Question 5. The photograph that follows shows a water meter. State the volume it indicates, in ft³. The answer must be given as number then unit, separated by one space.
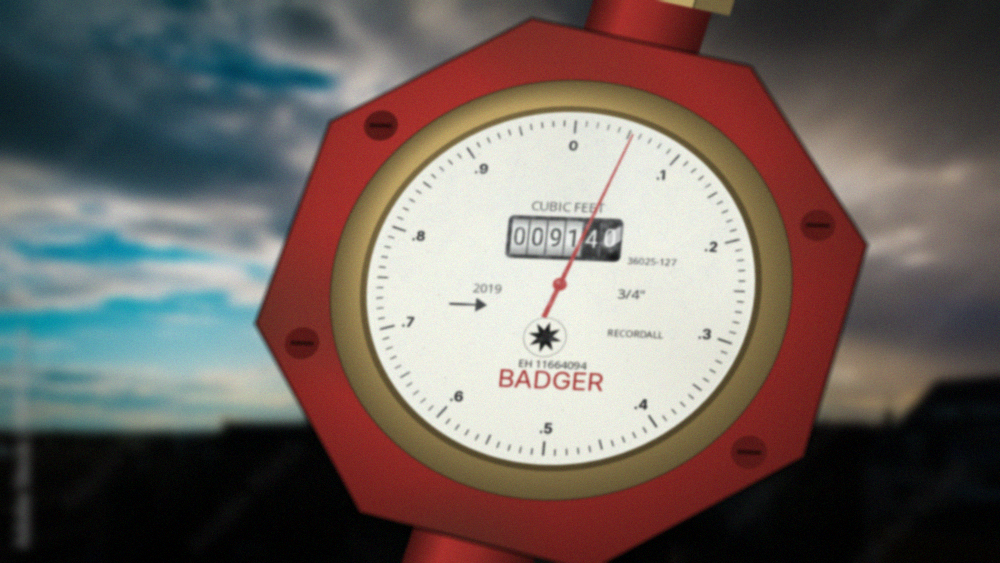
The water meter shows 9140.05 ft³
